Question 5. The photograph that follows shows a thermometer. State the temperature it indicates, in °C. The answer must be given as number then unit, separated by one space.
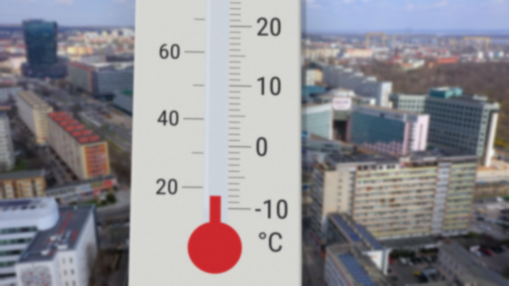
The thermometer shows -8 °C
